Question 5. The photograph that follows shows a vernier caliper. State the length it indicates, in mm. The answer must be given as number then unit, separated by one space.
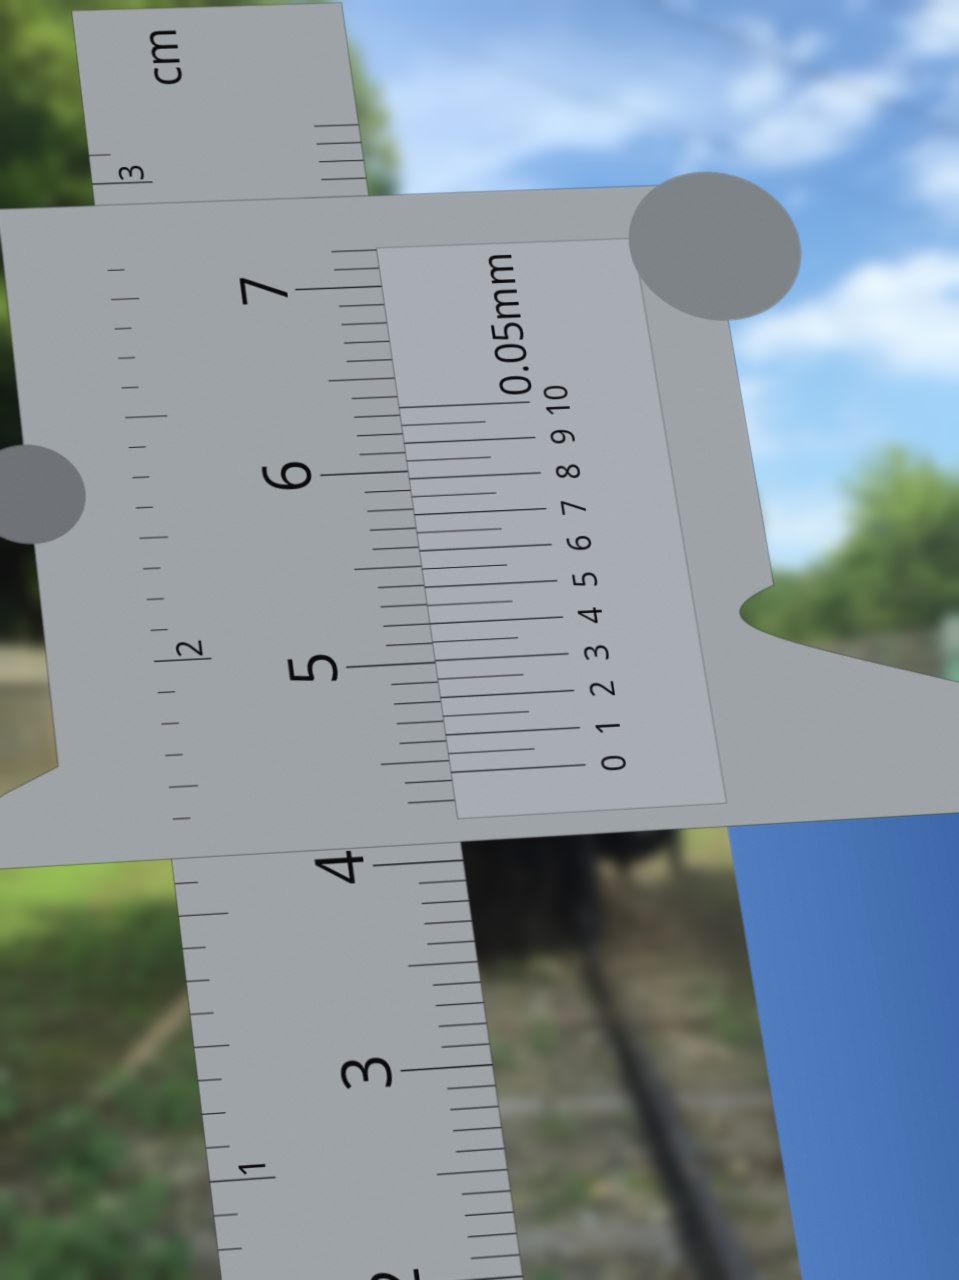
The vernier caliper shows 44.4 mm
